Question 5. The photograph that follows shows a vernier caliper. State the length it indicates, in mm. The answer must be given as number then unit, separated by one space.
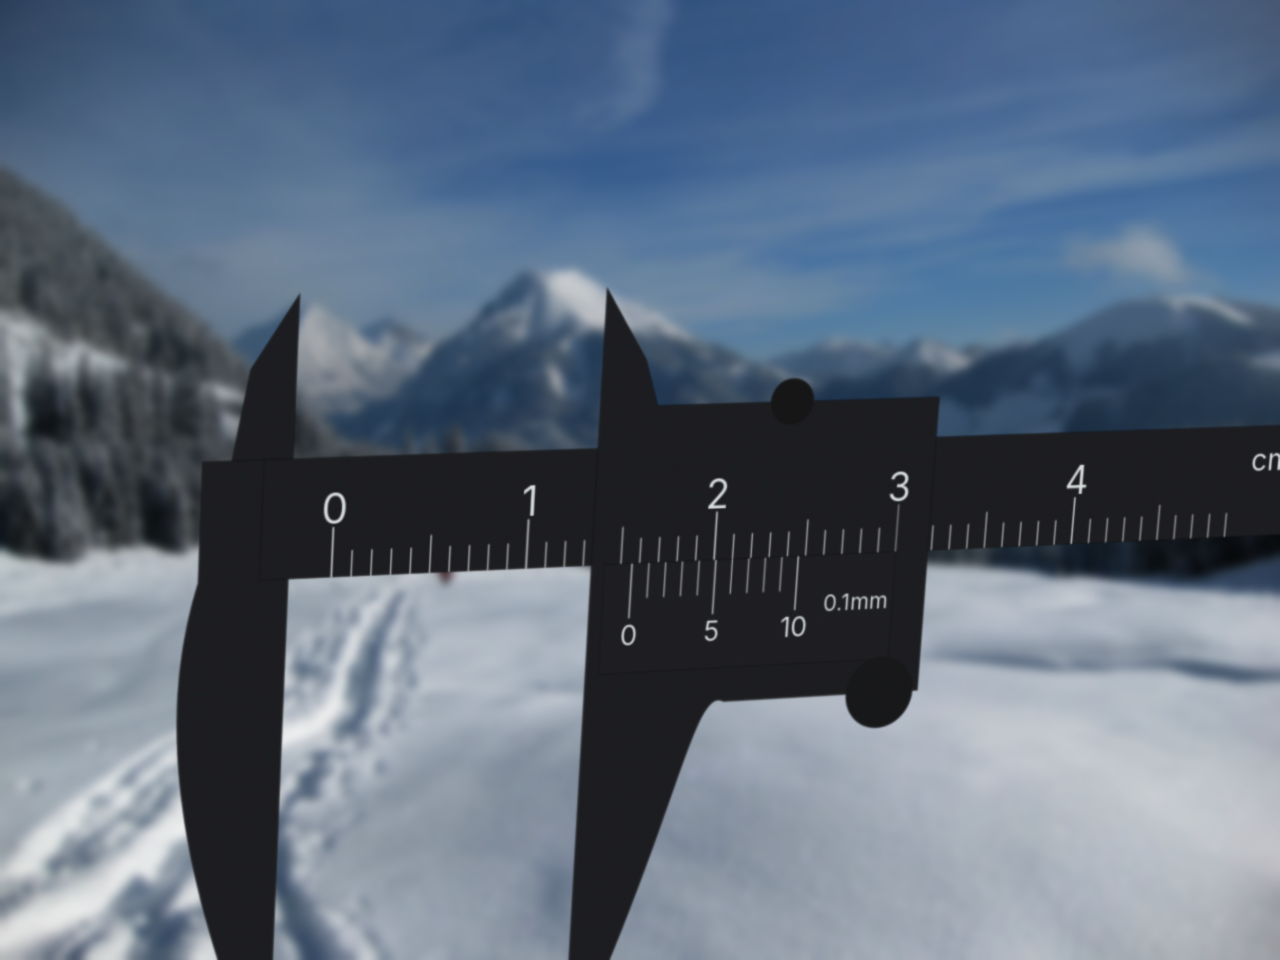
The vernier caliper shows 15.6 mm
